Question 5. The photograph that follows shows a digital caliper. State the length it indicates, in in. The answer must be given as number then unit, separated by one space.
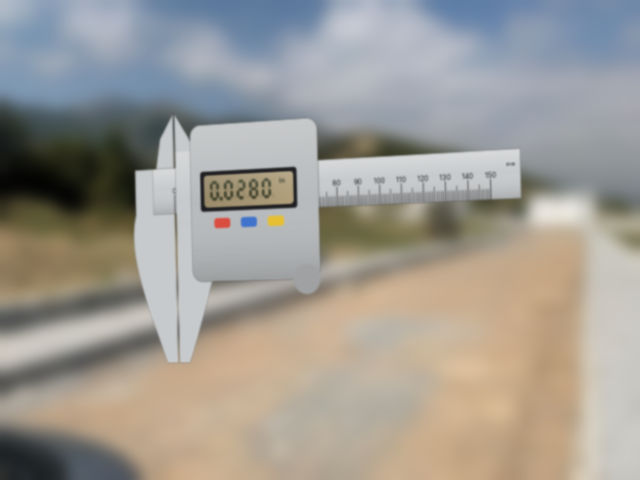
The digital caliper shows 0.0280 in
